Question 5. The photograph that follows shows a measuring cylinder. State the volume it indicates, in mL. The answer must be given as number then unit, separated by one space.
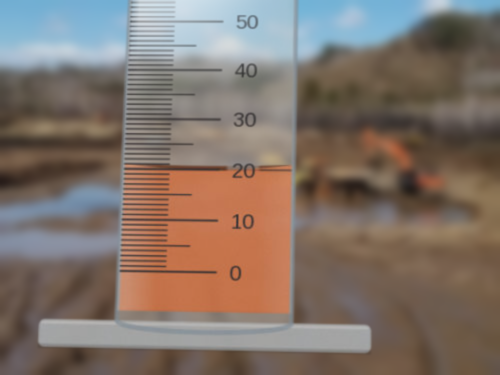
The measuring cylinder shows 20 mL
